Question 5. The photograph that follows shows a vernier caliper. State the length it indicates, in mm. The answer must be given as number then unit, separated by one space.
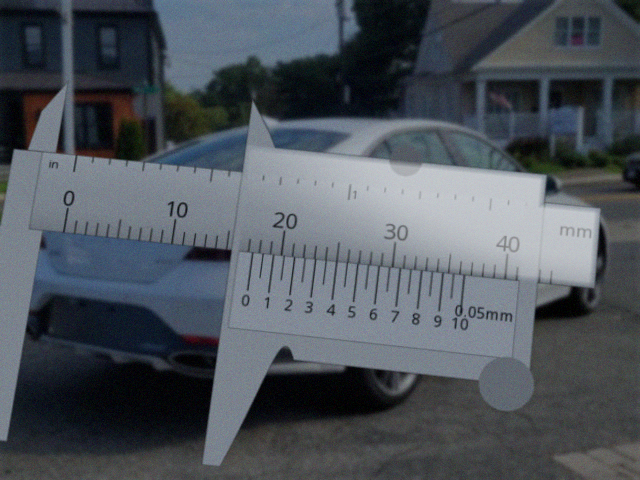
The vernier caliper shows 17.4 mm
